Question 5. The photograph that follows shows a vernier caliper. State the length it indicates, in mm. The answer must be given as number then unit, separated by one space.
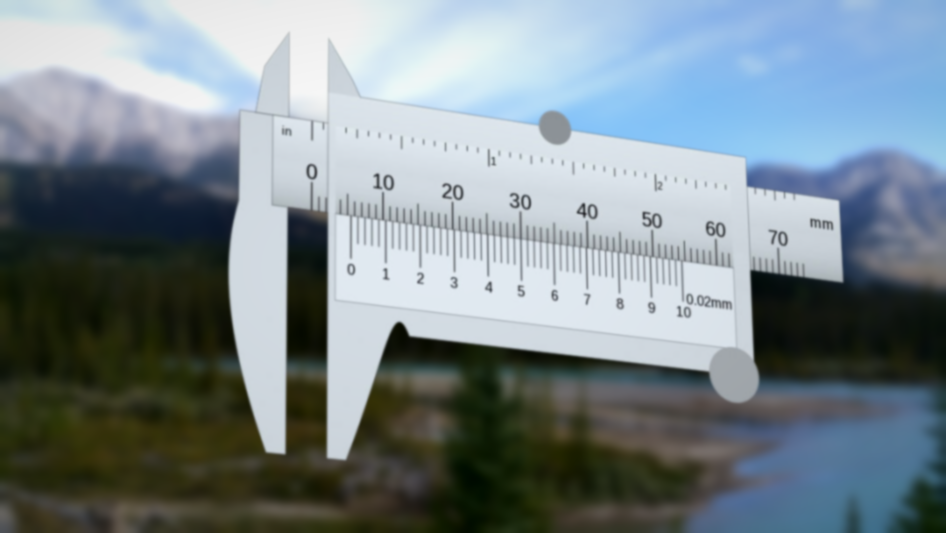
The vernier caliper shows 5.5 mm
